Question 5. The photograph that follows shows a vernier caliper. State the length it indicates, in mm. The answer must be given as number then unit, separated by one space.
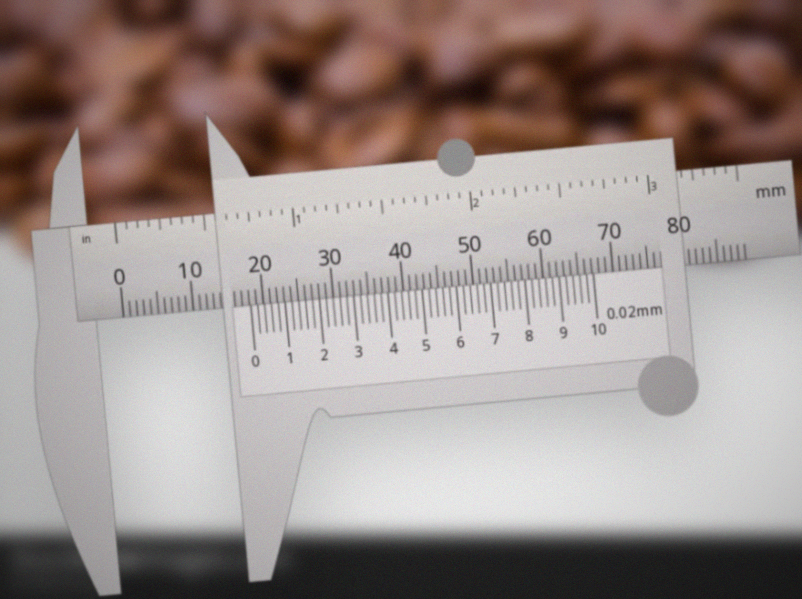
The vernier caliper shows 18.2 mm
